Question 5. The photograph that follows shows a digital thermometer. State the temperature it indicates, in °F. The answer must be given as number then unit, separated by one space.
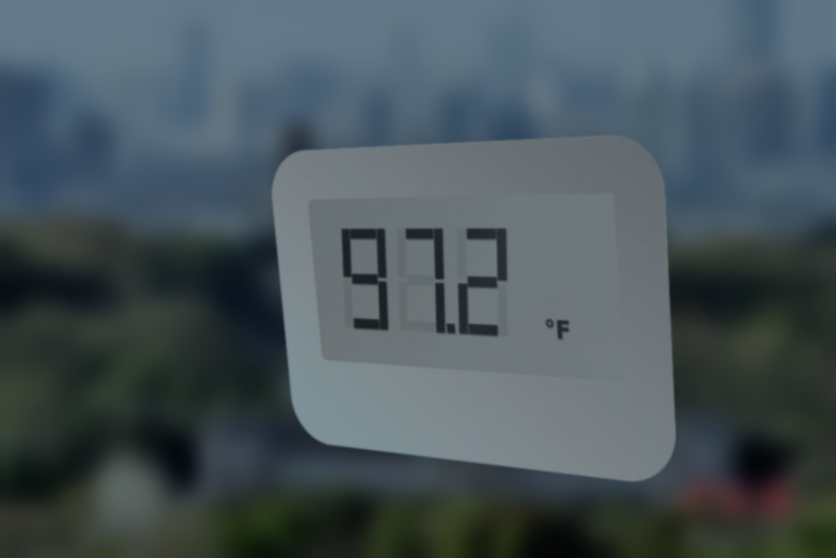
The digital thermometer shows 97.2 °F
